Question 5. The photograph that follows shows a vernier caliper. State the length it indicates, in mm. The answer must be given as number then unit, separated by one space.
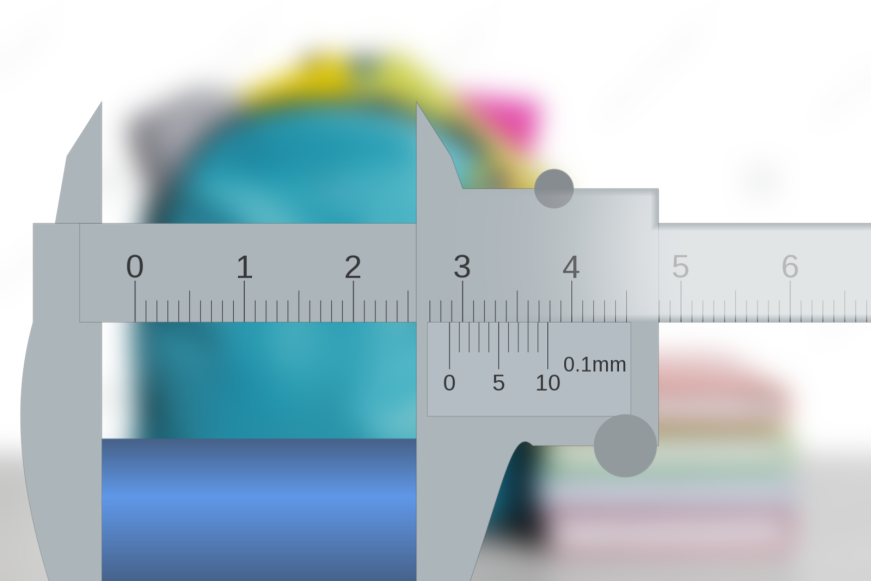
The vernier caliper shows 28.8 mm
